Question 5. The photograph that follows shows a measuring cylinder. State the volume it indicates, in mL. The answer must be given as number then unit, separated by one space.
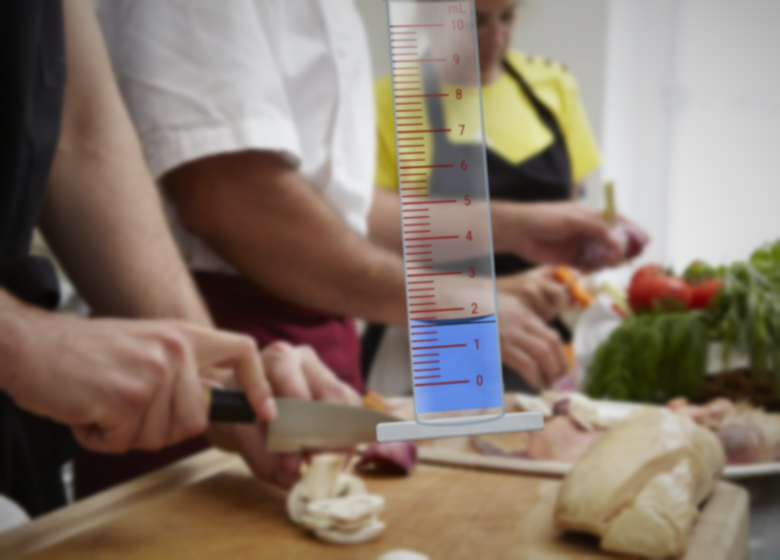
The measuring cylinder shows 1.6 mL
